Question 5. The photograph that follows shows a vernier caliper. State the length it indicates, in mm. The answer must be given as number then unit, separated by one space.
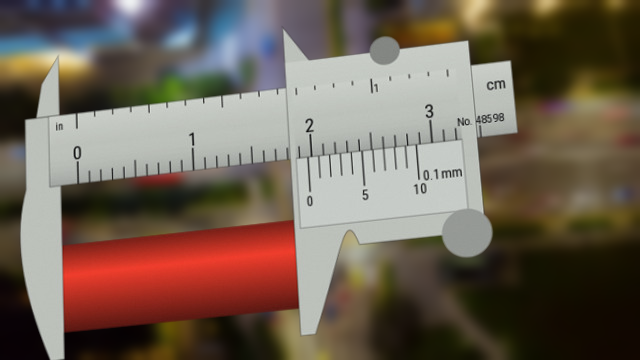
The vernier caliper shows 19.7 mm
